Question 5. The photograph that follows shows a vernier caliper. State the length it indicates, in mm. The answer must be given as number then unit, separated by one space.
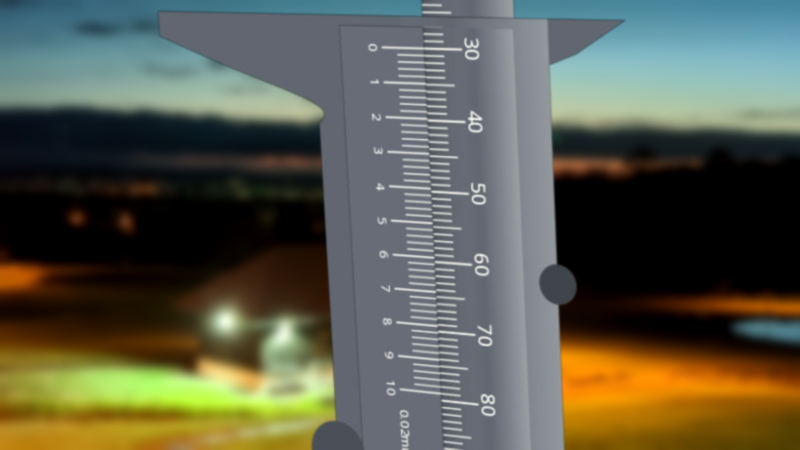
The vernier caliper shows 30.0 mm
